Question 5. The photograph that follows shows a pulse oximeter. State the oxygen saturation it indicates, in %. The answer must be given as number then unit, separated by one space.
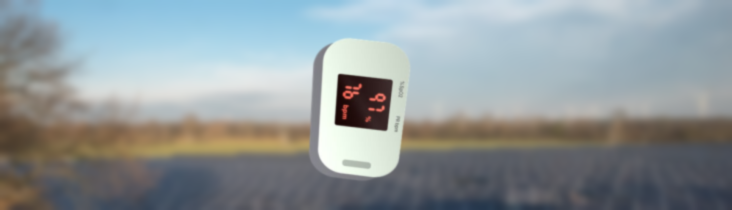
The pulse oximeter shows 97 %
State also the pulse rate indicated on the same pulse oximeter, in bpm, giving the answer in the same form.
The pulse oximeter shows 76 bpm
